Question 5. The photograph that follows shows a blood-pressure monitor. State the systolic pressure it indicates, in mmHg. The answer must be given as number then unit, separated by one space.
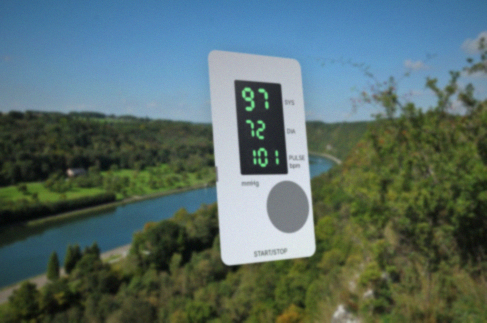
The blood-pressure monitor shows 97 mmHg
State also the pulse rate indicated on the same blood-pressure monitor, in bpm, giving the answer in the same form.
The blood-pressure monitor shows 101 bpm
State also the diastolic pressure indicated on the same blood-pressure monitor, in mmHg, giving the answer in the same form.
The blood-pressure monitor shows 72 mmHg
